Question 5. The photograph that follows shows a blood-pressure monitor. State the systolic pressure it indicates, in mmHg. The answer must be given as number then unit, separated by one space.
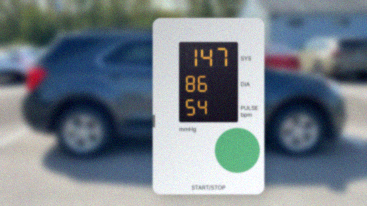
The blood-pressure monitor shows 147 mmHg
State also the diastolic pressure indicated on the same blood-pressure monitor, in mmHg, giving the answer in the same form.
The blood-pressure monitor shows 86 mmHg
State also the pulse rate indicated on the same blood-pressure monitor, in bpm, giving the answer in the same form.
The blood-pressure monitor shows 54 bpm
